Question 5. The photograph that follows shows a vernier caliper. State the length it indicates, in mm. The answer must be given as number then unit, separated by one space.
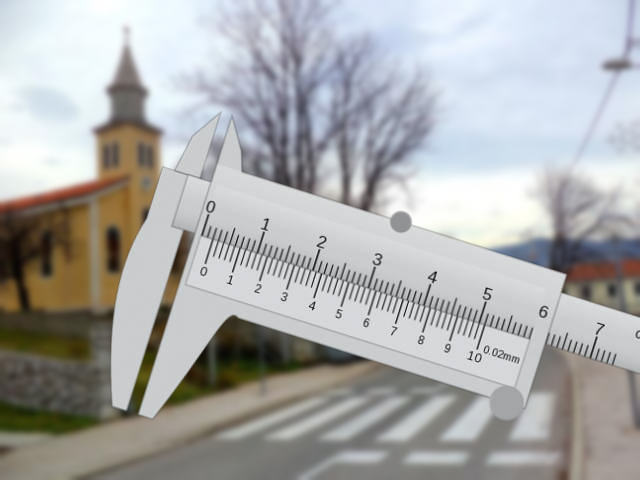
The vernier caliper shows 2.0 mm
